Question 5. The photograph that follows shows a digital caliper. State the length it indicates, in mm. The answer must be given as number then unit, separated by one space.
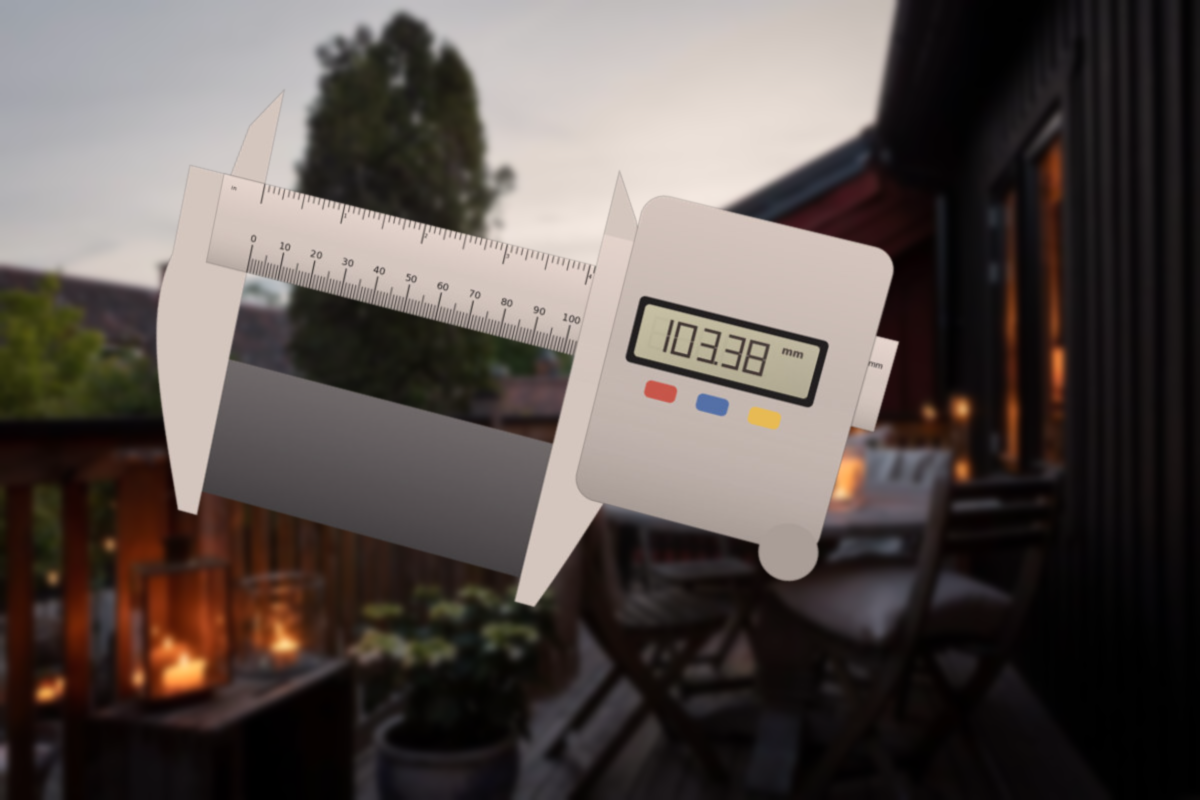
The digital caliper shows 103.38 mm
